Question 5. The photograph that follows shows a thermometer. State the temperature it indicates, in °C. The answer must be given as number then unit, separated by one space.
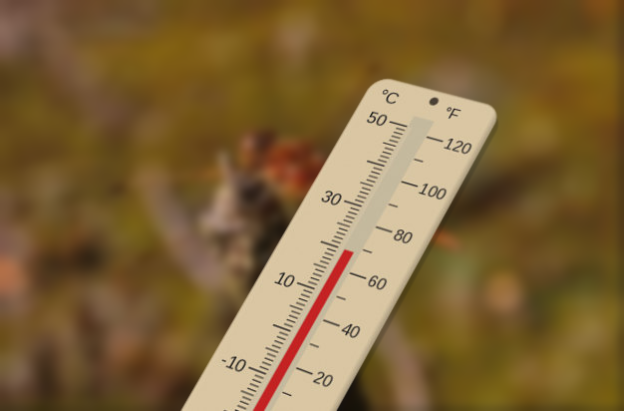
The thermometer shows 20 °C
